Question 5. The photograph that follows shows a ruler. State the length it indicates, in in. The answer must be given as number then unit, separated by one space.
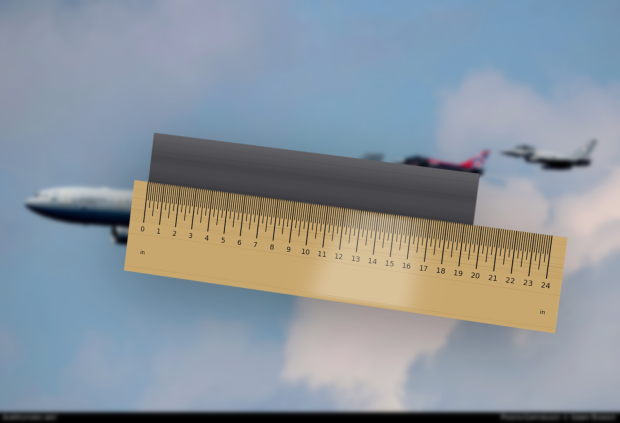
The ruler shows 19.5 in
